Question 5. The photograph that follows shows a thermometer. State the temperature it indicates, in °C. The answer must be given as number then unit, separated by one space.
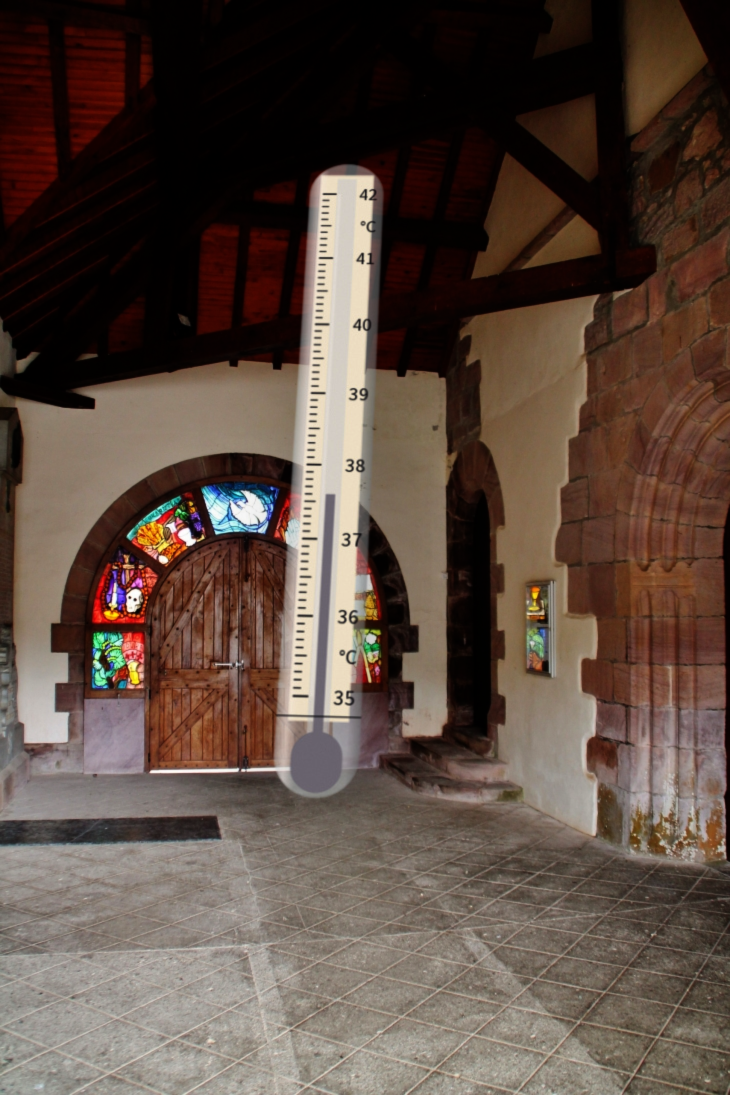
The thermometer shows 37.6 °C
